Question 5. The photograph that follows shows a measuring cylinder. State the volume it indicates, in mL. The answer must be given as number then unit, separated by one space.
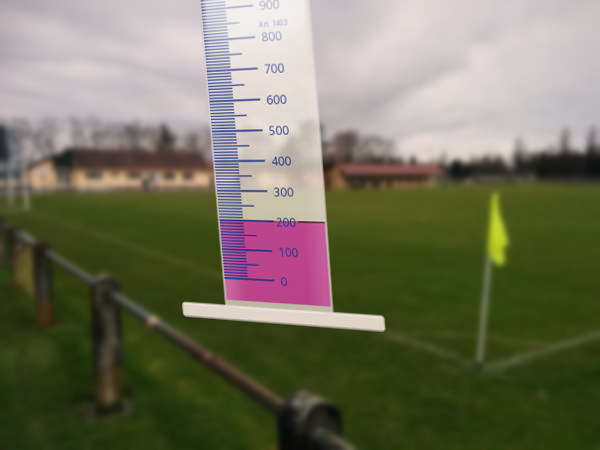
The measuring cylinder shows 200 mL
